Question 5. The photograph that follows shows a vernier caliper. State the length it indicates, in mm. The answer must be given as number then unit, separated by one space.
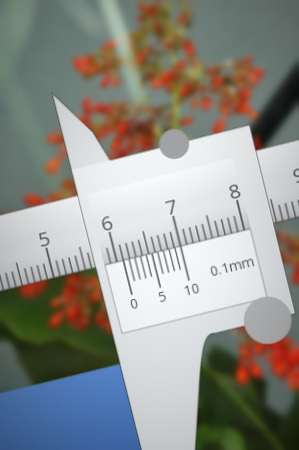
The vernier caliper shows 61.0 mm
